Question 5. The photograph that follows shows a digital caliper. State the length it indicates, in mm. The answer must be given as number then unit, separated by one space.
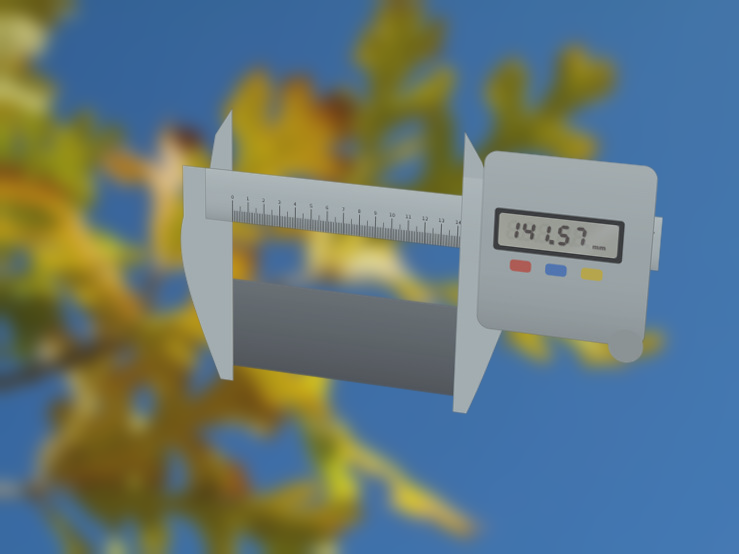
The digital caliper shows 141.57 mm
